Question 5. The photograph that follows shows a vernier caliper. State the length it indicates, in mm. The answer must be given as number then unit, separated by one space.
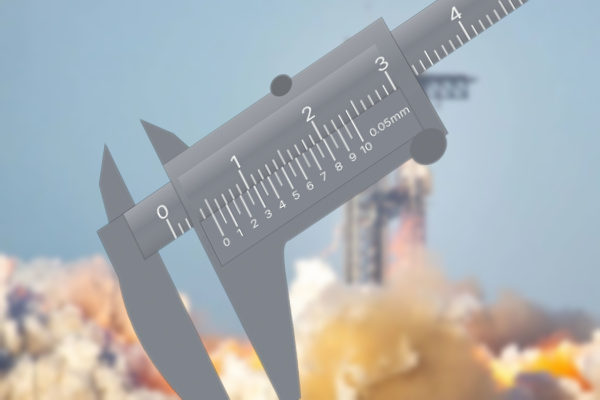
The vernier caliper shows 5.0 mm
